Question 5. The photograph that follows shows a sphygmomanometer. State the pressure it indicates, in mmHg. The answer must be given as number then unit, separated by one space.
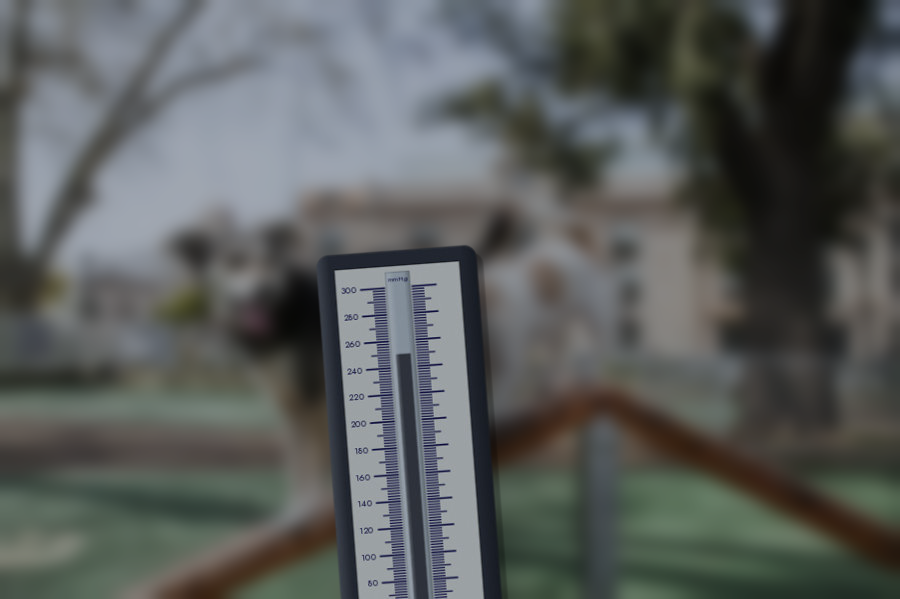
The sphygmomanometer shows 250 mmHg
